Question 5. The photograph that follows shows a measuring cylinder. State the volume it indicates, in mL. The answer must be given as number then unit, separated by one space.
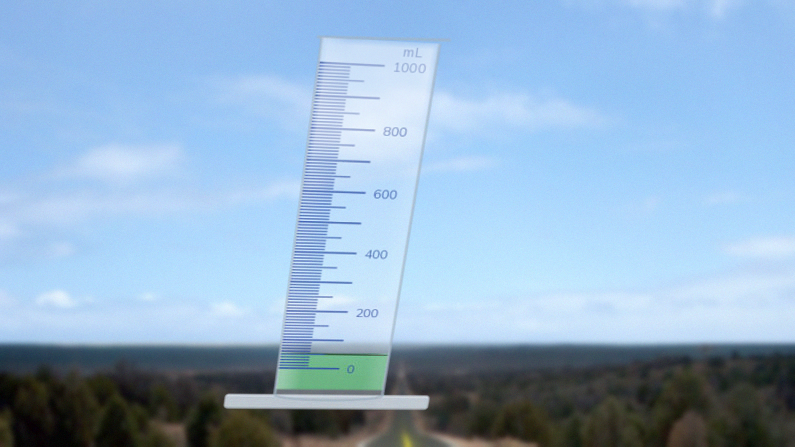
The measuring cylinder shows 50 mL
